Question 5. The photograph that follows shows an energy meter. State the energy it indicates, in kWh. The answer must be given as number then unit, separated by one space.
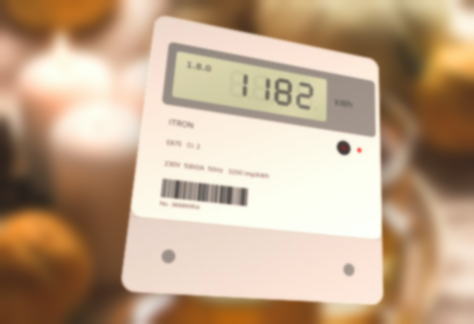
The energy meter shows 1182 kWh
